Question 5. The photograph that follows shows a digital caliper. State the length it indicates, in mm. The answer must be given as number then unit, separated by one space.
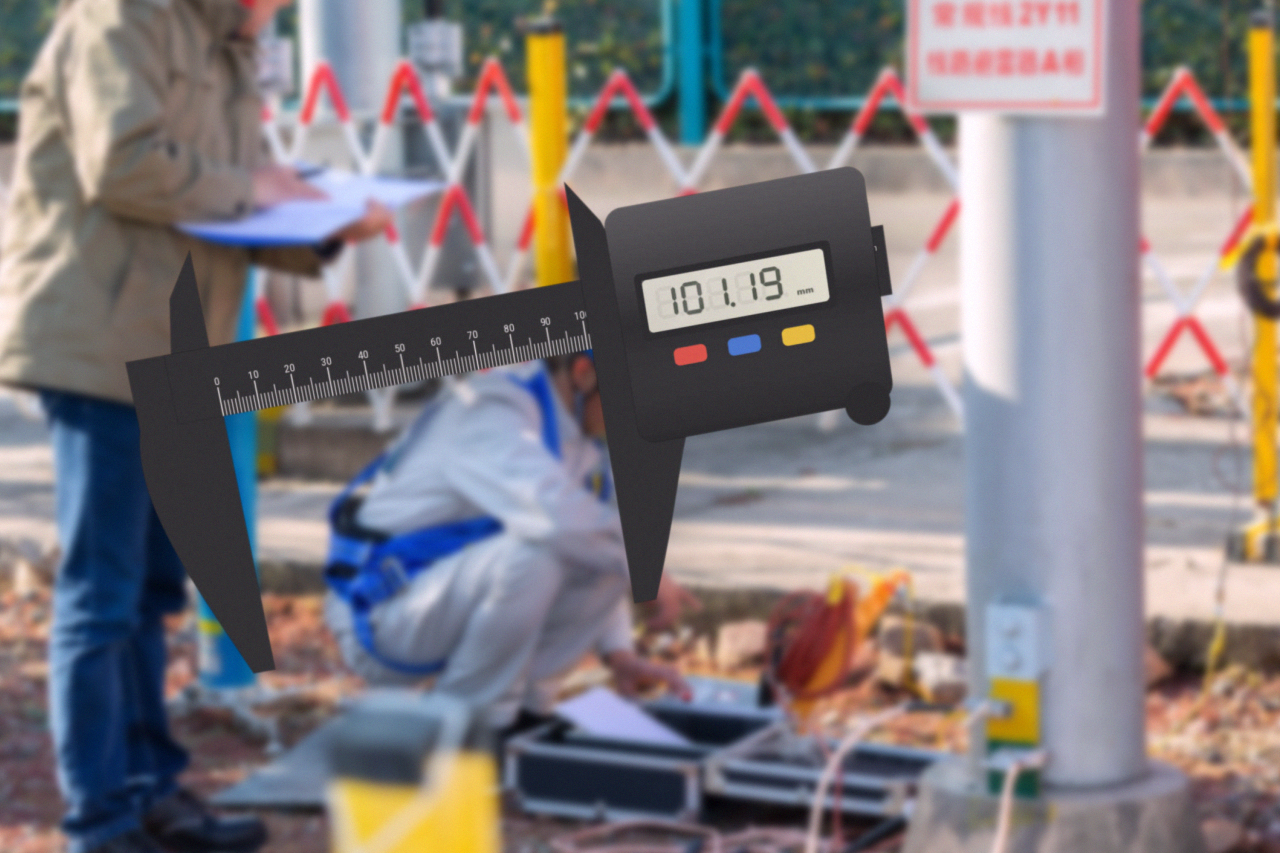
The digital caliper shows 101.19 mm
